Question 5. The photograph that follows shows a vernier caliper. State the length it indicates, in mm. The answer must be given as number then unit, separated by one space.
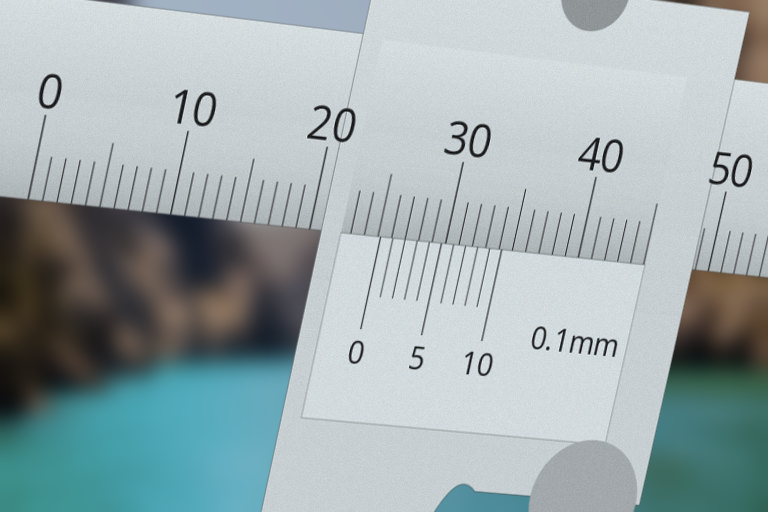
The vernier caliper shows 25.2 mm
